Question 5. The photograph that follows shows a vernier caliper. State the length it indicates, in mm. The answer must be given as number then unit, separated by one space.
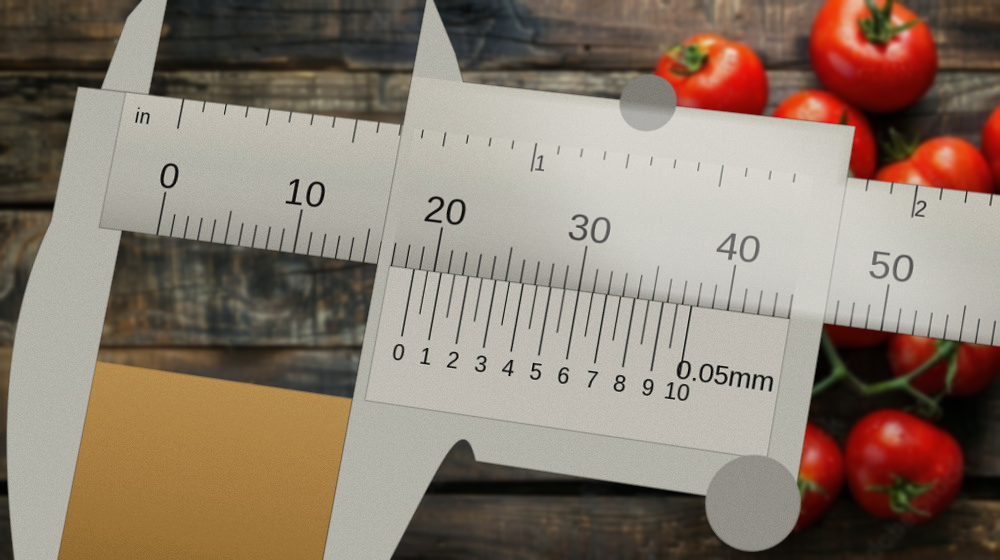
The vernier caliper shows 18.6 mm
